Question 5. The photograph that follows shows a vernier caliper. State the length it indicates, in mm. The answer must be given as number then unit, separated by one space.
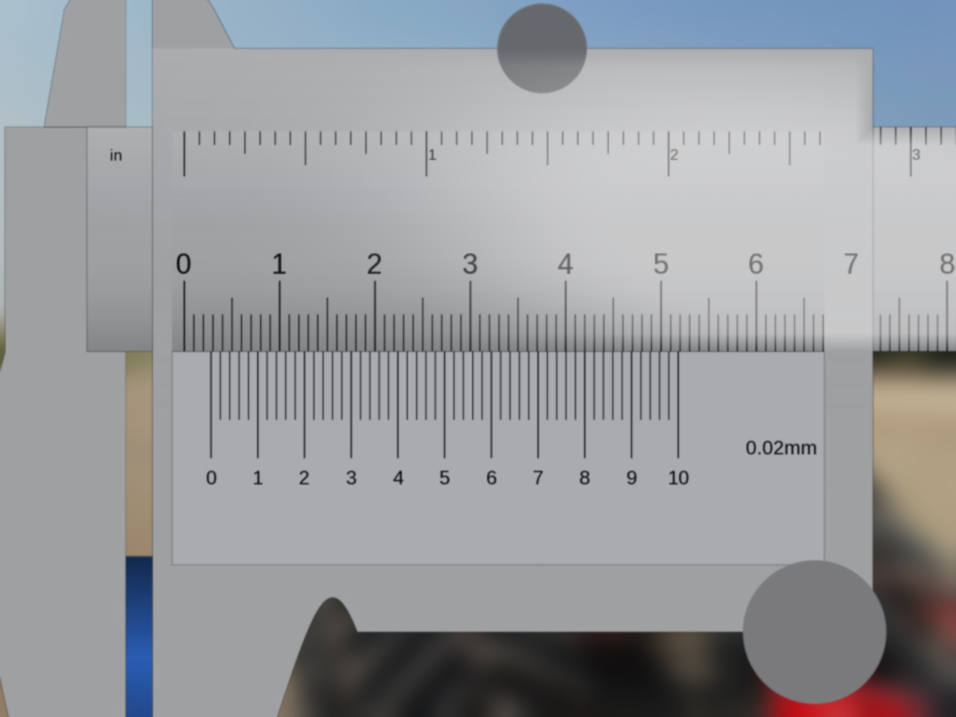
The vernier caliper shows 2.8 mm
